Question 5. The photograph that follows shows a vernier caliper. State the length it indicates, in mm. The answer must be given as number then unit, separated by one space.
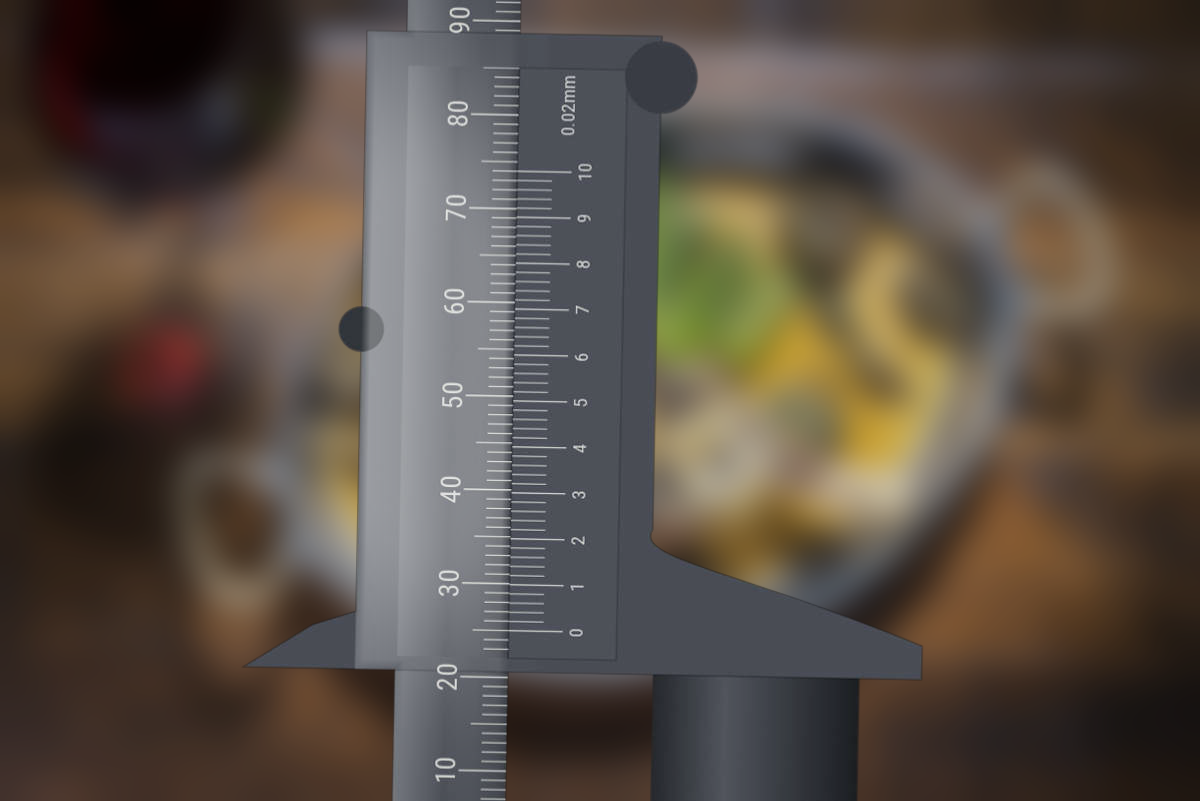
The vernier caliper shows 25.0 mm
